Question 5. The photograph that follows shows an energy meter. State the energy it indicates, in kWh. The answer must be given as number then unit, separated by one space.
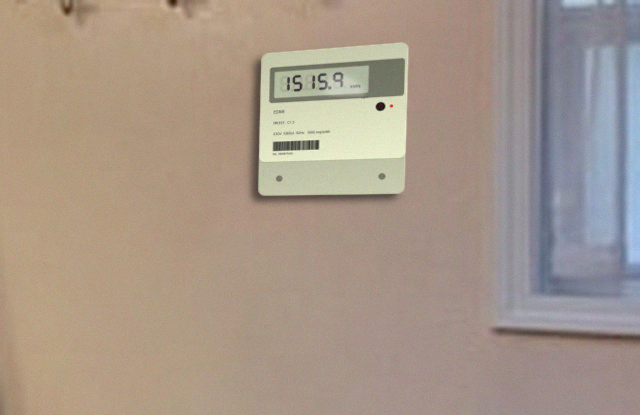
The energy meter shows 1515.9 kWh
